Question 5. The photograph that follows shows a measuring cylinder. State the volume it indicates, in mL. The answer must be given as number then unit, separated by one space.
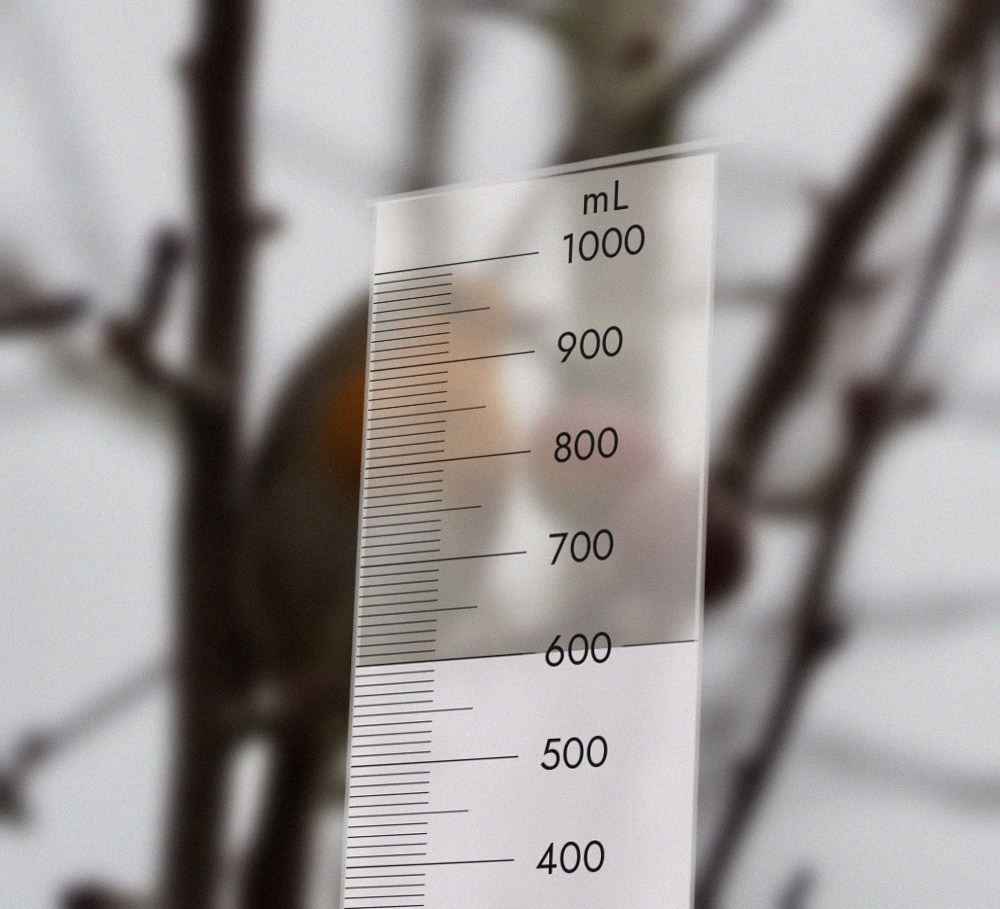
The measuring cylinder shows 600 mL
